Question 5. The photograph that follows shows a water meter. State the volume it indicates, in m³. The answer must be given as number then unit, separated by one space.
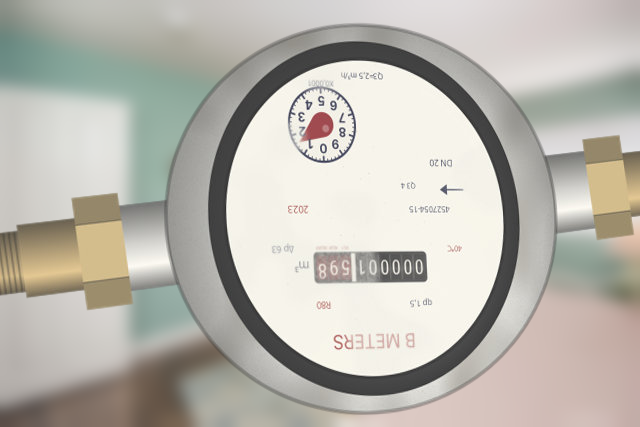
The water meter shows 1.5981 m³
